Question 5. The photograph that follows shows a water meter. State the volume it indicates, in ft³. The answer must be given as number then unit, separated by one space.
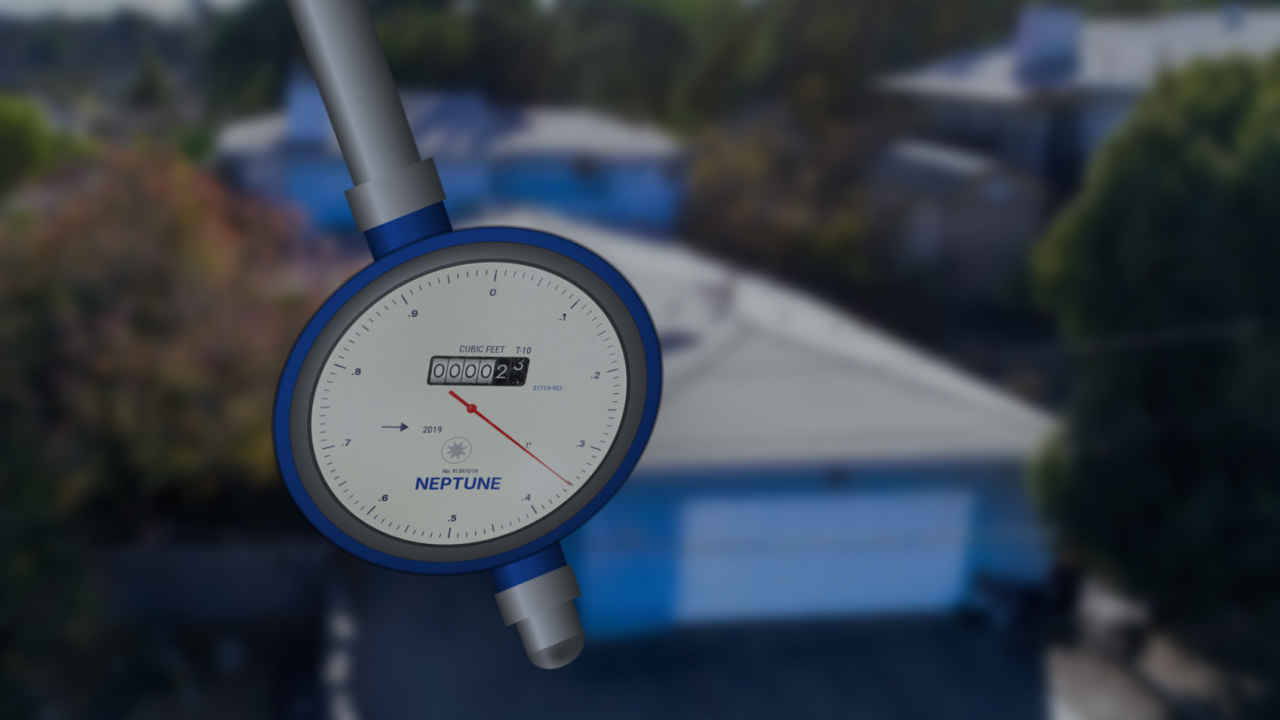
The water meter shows 23.35 ft³
